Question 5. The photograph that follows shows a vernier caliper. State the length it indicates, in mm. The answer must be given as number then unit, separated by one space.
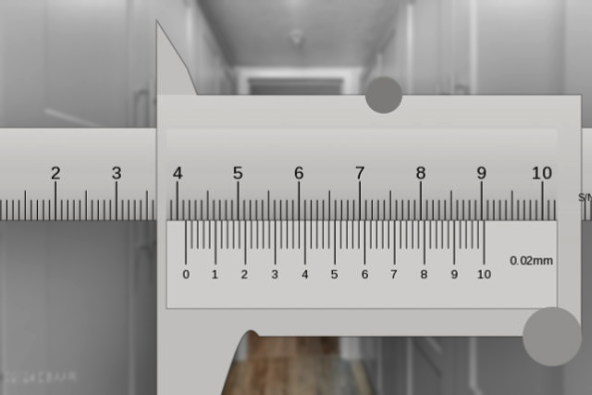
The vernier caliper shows 41.4 mm
